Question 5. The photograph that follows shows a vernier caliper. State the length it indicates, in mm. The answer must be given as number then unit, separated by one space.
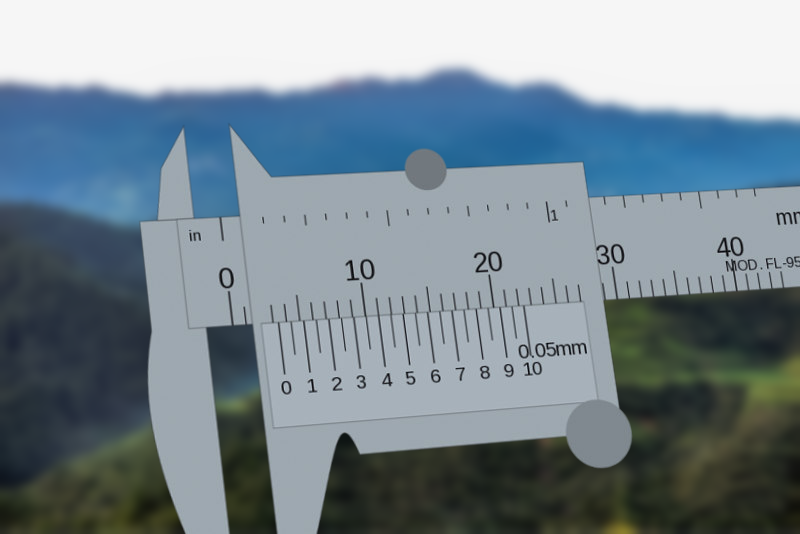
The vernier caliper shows 3.4 mm
